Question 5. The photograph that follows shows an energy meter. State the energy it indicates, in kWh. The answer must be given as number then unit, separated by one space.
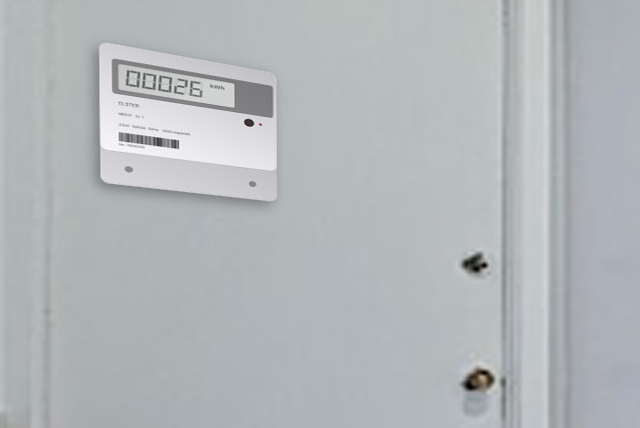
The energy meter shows 26 kWh
